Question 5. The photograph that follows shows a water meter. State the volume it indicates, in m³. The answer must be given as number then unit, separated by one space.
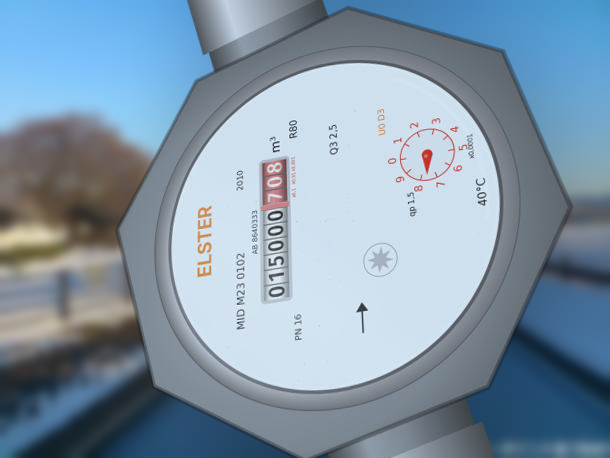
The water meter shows 15000.7087 m³
